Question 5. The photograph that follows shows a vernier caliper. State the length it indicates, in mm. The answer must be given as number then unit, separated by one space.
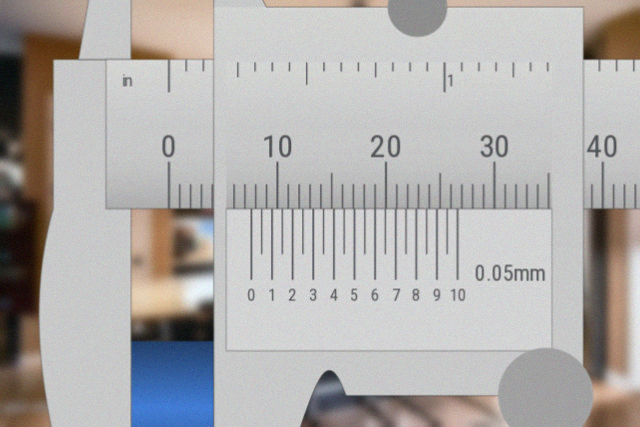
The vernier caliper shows 7.6 mm
